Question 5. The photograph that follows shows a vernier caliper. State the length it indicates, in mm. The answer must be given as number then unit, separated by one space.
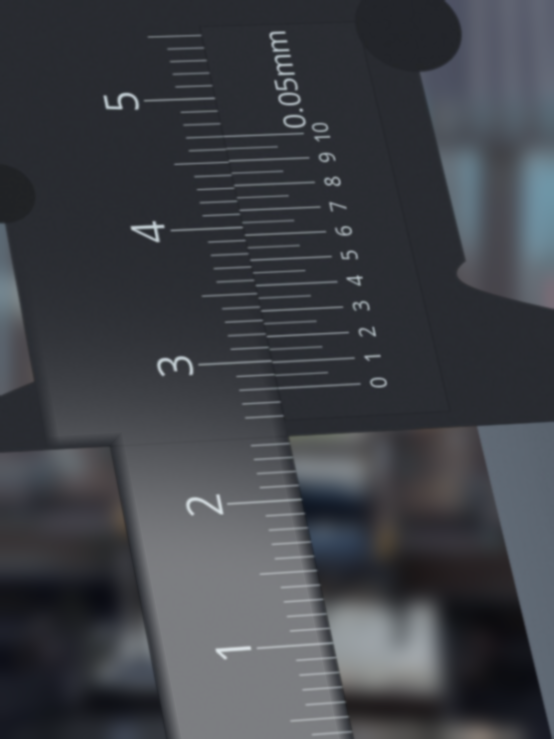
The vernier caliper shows 28.0 mm
